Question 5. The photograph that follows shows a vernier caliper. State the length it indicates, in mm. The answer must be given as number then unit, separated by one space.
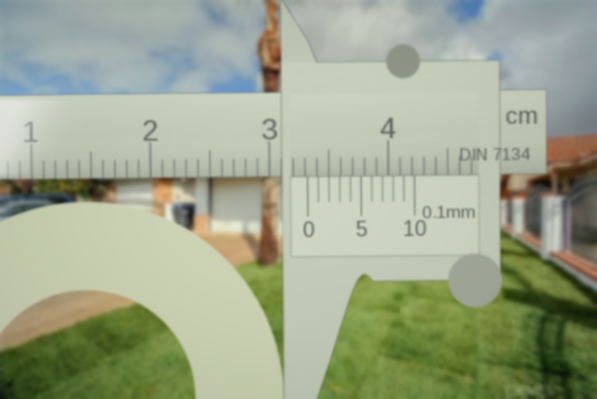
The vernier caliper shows 33.2 mm
